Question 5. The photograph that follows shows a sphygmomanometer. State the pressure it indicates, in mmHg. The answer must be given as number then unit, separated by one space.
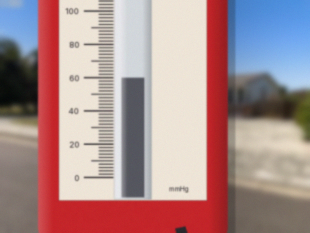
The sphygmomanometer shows 60 mmHg
